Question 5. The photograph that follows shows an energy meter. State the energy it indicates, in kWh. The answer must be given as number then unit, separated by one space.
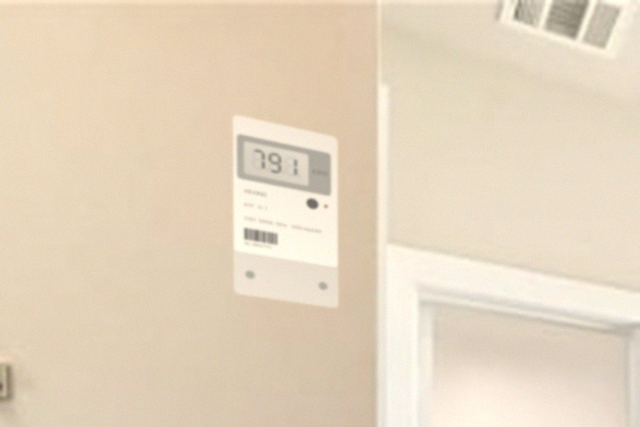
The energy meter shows 791 kWh
